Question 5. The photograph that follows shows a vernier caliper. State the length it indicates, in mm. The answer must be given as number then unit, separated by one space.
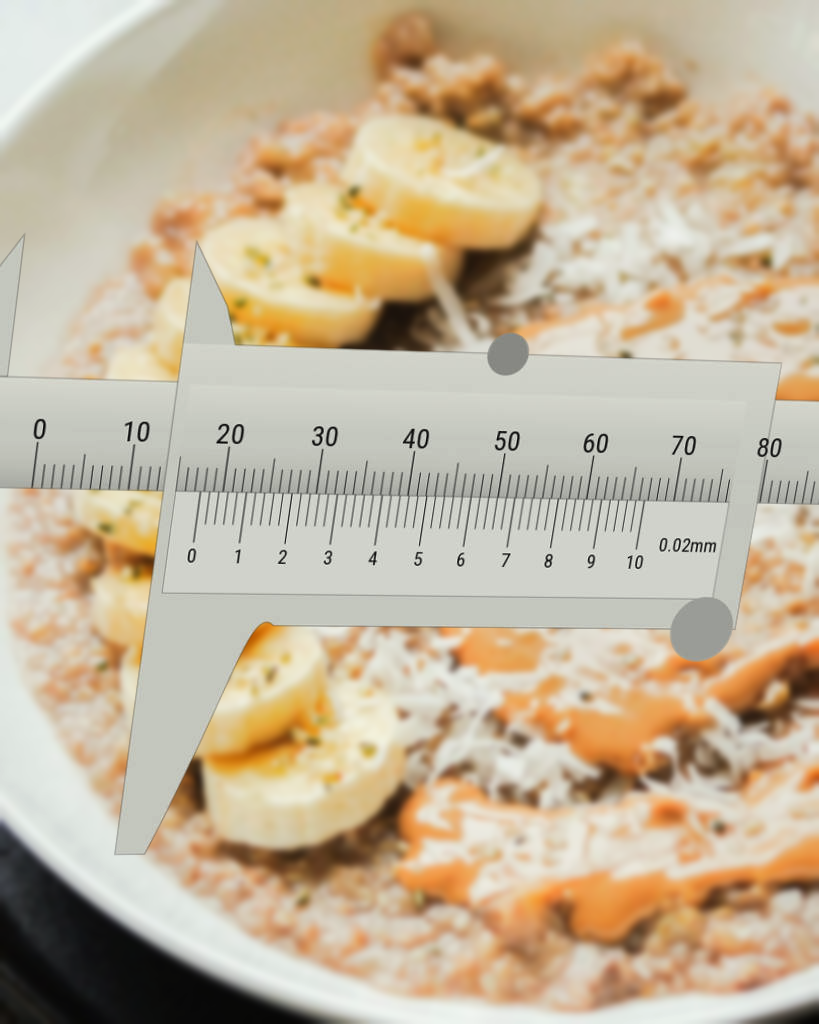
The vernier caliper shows 17.6 mm
